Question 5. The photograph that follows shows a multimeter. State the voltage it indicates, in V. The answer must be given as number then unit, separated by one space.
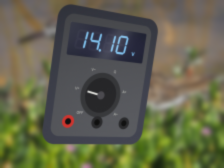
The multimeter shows 14.10 V
